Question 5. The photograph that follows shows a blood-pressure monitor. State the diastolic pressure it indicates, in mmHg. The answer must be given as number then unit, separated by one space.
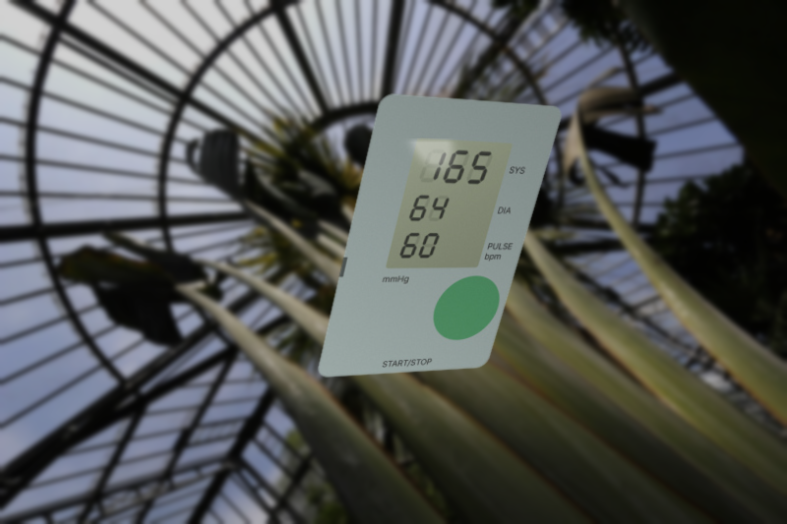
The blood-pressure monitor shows 64 mmHg
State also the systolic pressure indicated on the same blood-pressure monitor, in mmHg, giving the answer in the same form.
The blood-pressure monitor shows 165 mmHg
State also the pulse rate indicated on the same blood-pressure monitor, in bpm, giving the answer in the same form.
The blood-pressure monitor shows 60 bpm
